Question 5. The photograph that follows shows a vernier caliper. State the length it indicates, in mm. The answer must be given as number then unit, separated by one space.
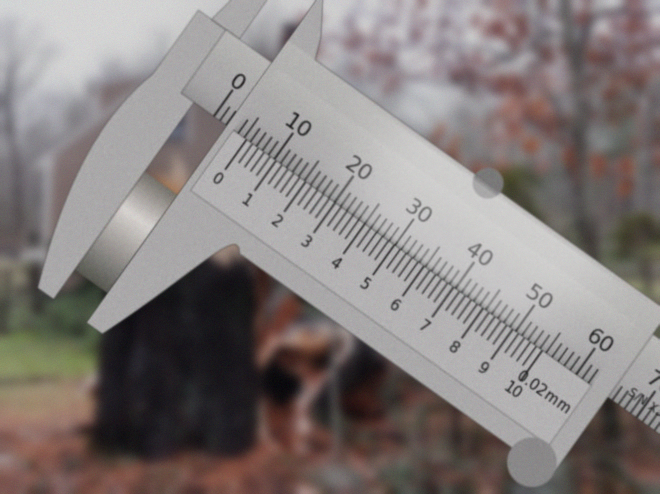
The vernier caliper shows 5.4 mm
